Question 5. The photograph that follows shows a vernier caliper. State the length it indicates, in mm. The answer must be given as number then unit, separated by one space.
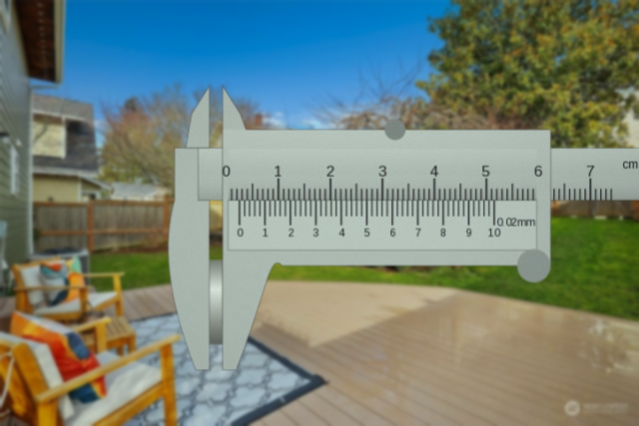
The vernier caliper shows 2.5 mm
